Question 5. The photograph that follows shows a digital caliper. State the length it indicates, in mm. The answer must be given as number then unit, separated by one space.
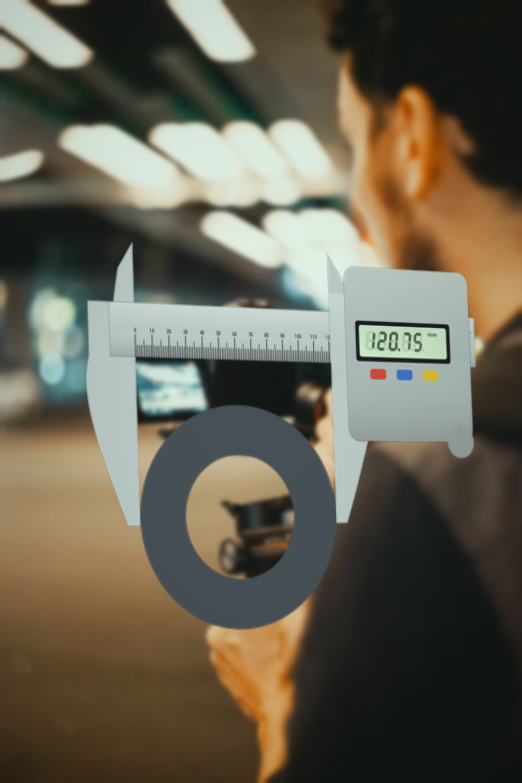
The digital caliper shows 120.75 mm
